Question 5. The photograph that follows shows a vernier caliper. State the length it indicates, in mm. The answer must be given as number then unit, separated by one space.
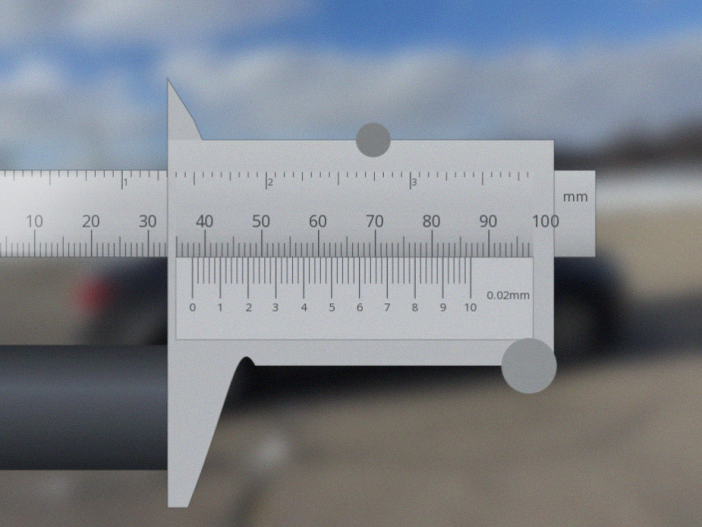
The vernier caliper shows 37.8 mm
